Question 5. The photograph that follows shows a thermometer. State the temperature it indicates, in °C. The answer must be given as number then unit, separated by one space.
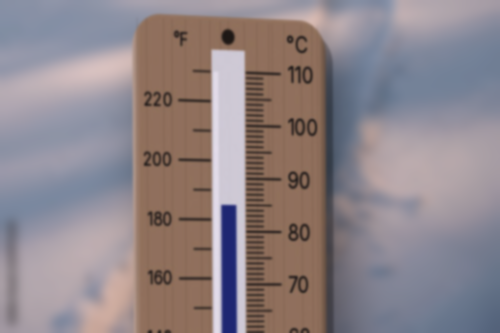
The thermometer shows 85 °C
